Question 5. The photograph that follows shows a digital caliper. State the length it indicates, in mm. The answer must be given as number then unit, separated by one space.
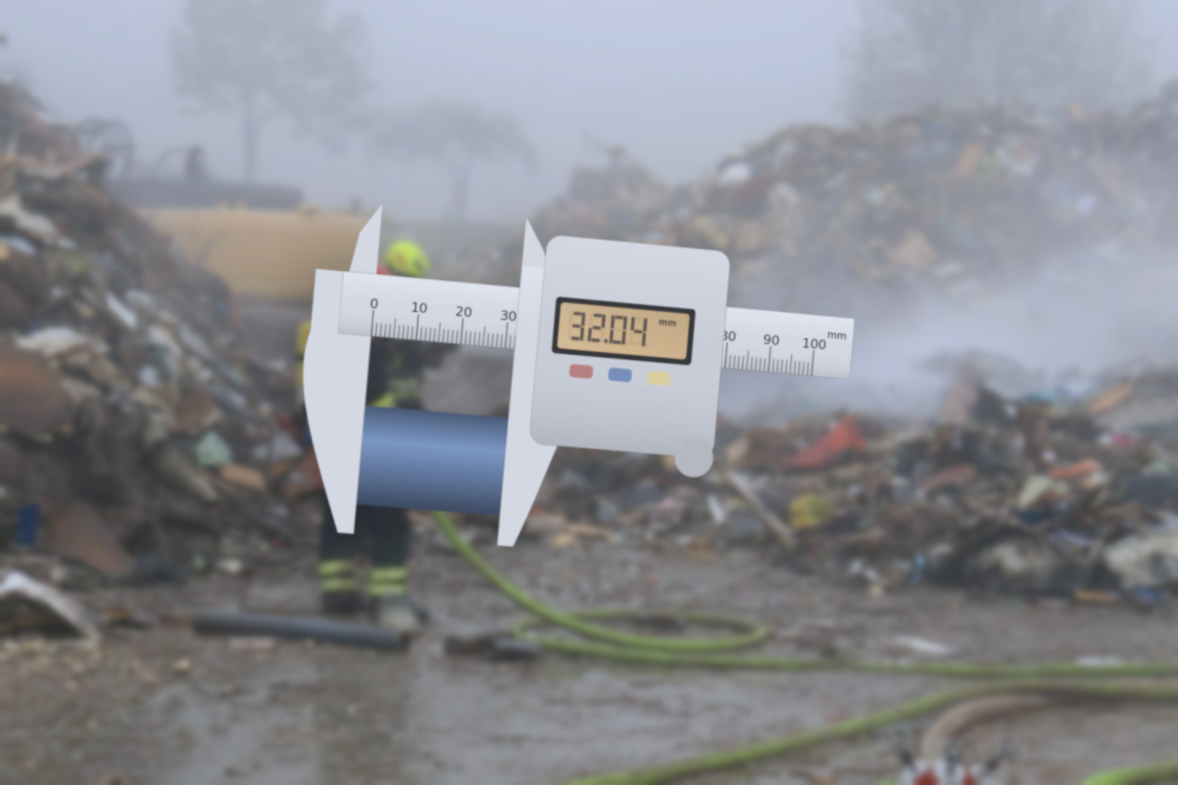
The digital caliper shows 32.04 mm
